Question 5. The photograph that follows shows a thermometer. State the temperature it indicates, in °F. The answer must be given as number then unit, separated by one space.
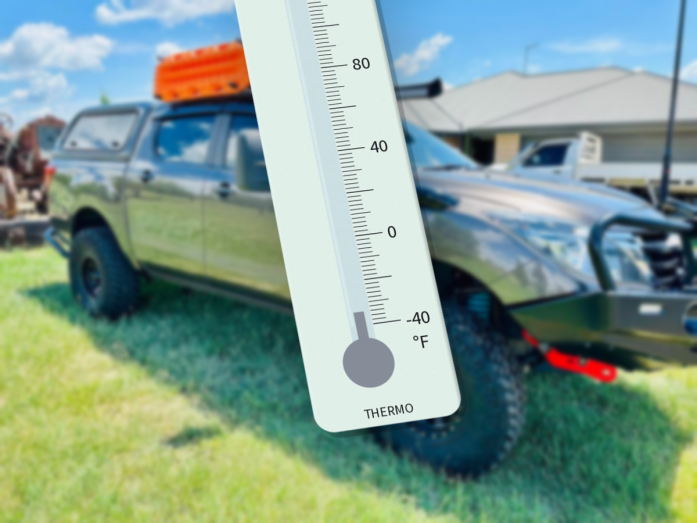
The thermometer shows -34 °F
